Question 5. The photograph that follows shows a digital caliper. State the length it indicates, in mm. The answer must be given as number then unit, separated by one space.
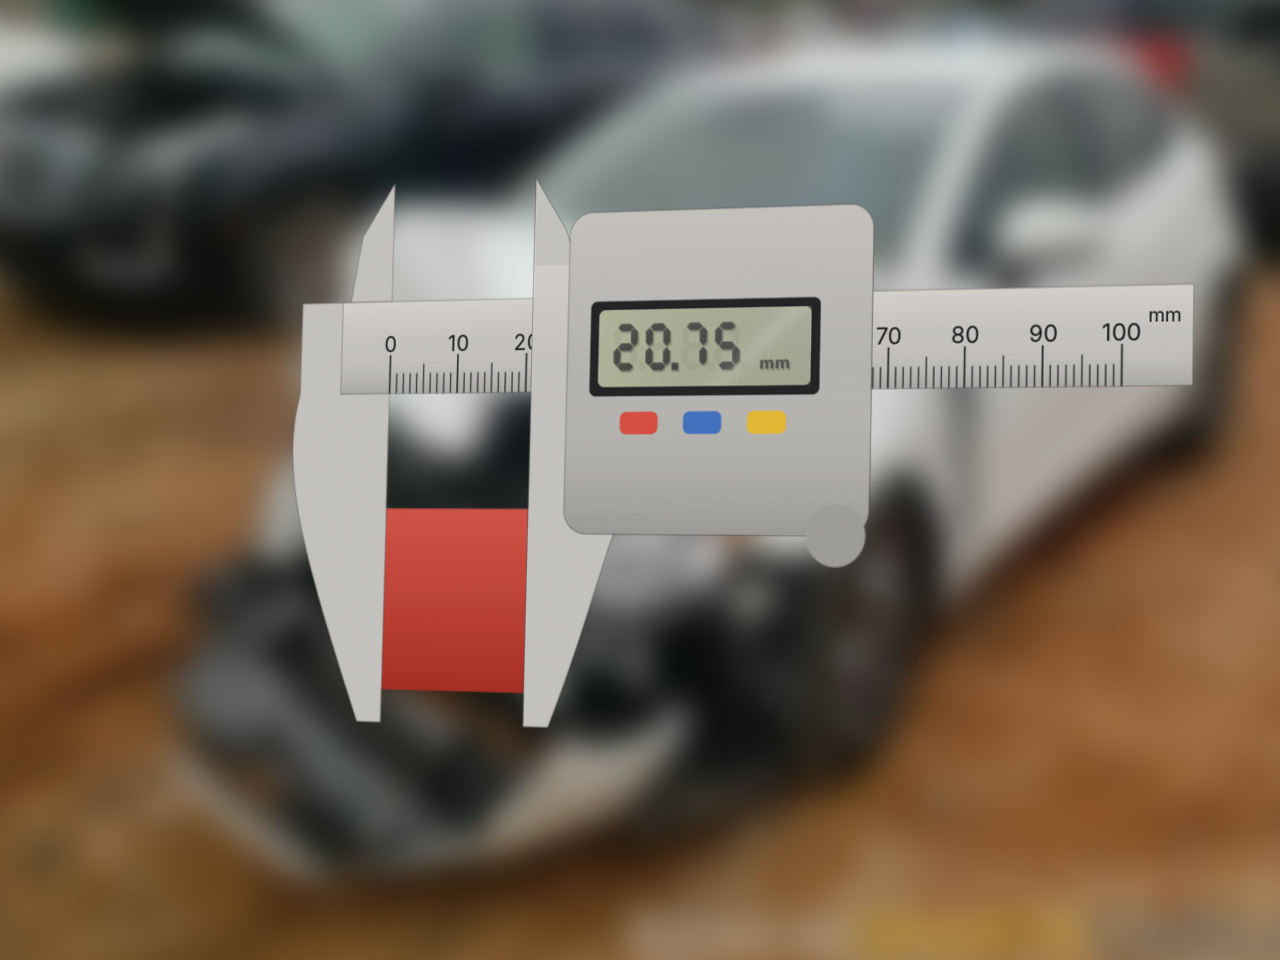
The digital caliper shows 20.75 mm
